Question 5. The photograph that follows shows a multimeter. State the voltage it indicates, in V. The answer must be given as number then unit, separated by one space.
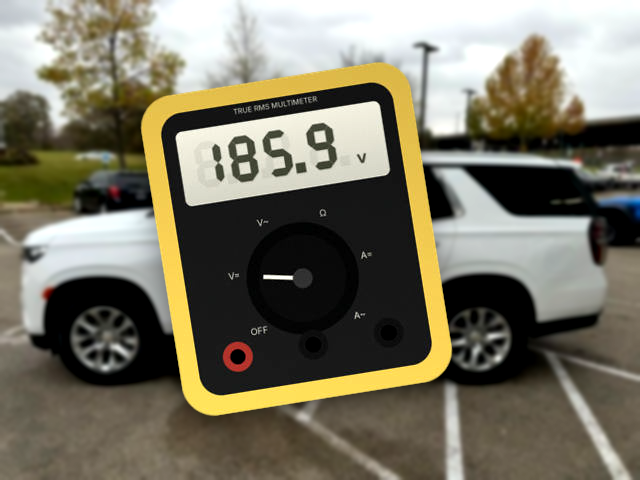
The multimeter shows 185.9 V
